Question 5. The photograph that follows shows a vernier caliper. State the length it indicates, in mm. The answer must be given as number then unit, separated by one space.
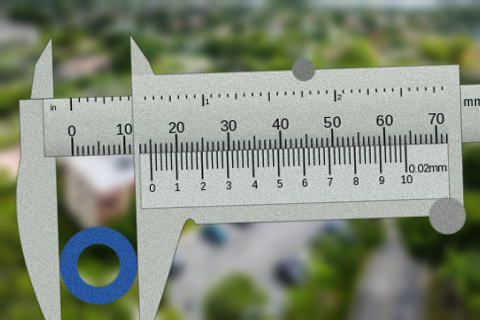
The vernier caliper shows 15.0 mm
